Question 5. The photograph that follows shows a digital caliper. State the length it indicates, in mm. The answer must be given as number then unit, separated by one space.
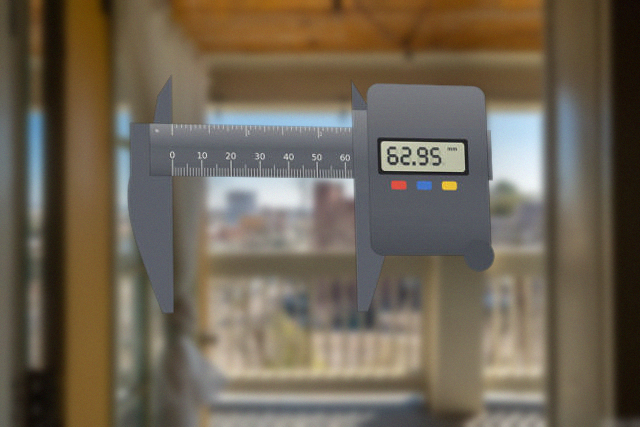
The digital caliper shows 62.95 mm
